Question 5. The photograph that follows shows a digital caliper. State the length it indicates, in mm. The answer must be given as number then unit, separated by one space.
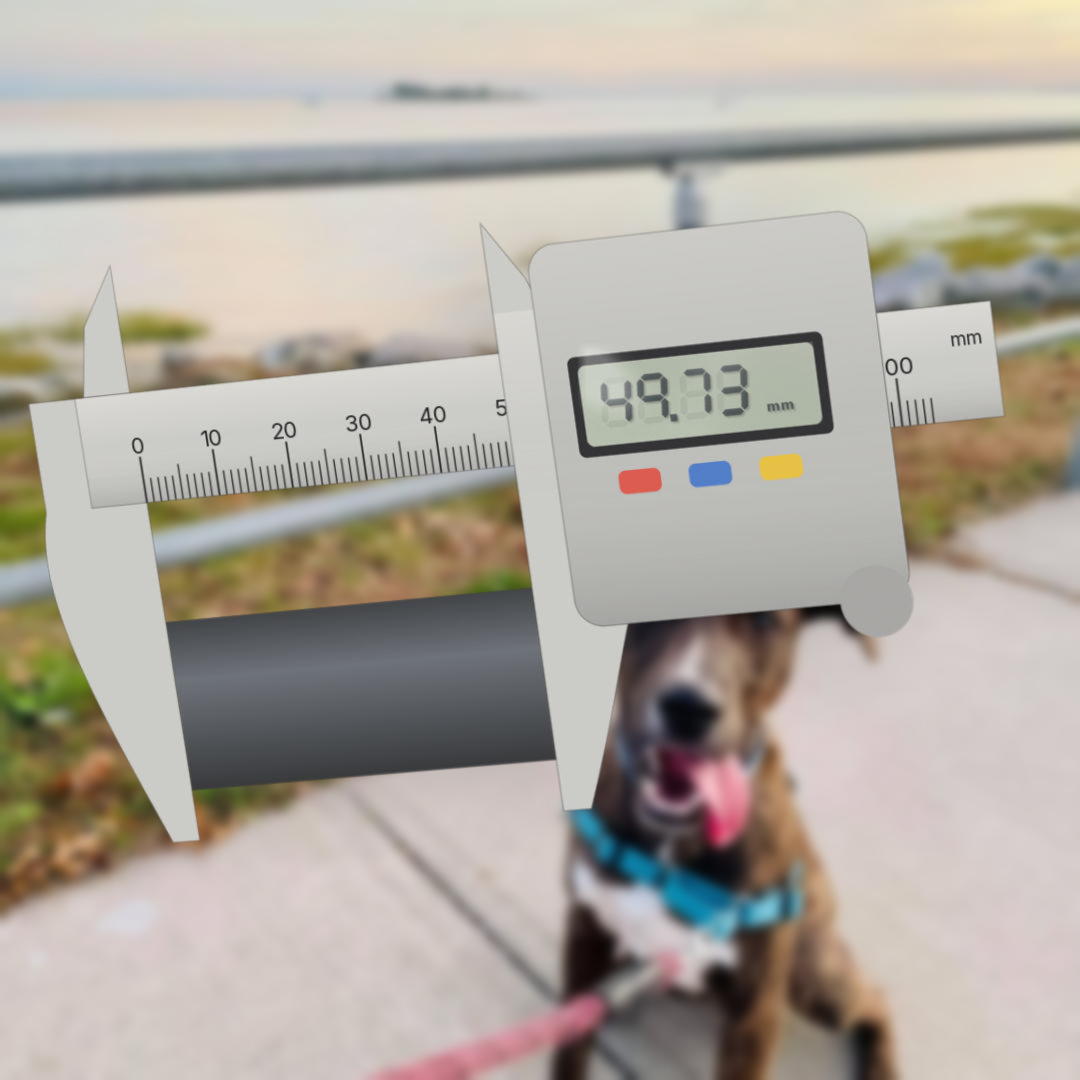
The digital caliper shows 49.73 mm
